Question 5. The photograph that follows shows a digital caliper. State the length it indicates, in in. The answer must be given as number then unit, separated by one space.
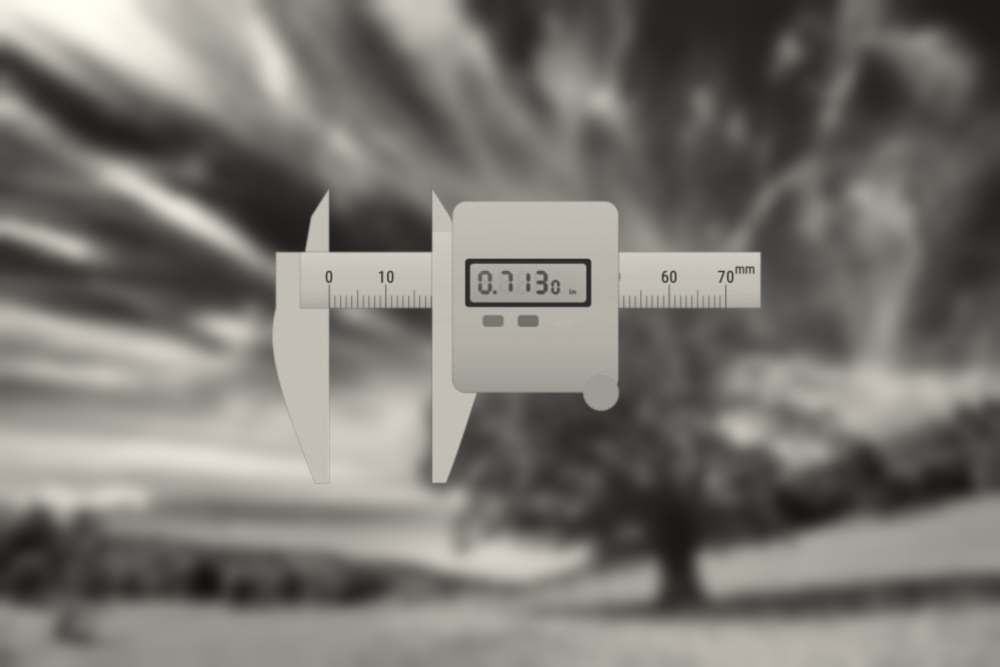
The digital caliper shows 0.7130 in
